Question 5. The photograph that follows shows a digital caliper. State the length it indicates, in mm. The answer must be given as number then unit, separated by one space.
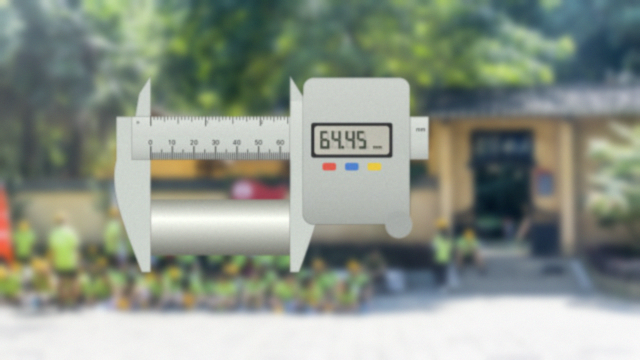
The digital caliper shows 64.45 mm
